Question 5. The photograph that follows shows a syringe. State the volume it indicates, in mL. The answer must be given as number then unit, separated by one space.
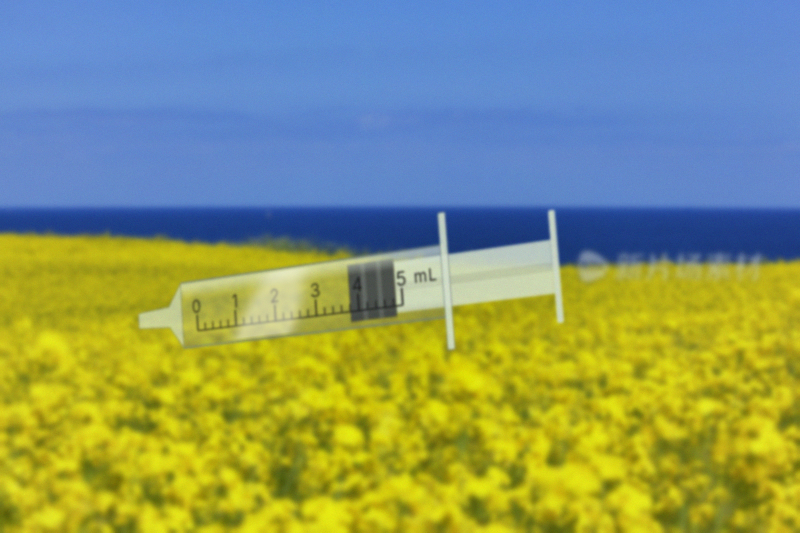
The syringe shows 3.8 mL
